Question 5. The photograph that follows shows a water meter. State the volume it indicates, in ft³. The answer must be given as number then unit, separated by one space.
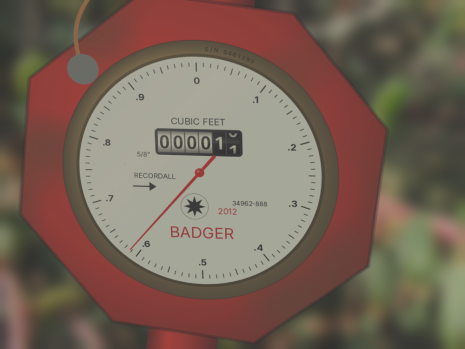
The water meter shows 10.61 ft³
